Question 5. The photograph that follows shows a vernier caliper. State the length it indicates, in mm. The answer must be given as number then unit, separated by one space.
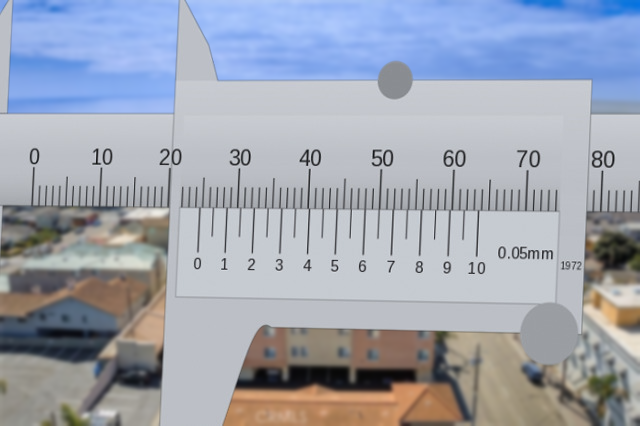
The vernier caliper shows 24.6 mm
